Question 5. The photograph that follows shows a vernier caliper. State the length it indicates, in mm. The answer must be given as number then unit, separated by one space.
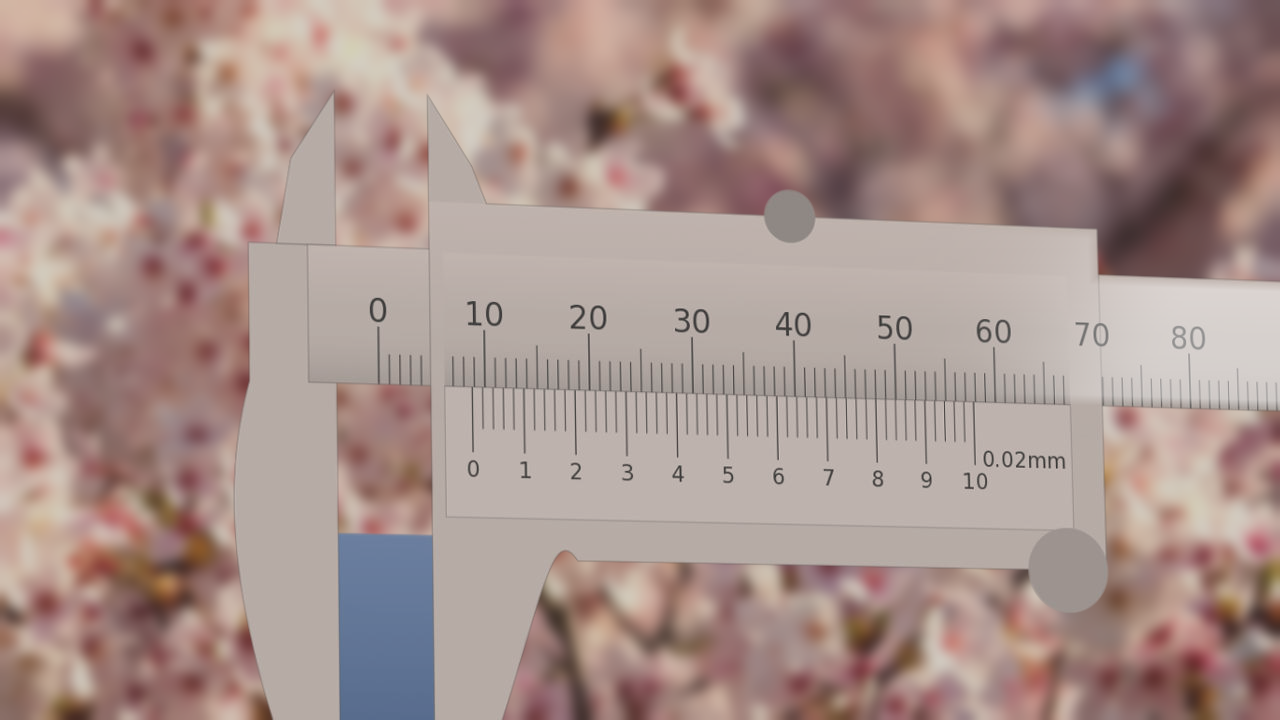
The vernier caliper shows 8.8 mm
